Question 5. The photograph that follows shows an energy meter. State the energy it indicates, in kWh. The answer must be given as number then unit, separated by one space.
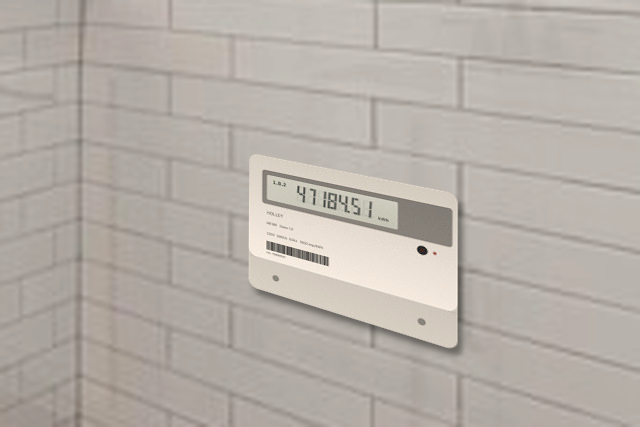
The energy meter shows 47184.51 kWh
